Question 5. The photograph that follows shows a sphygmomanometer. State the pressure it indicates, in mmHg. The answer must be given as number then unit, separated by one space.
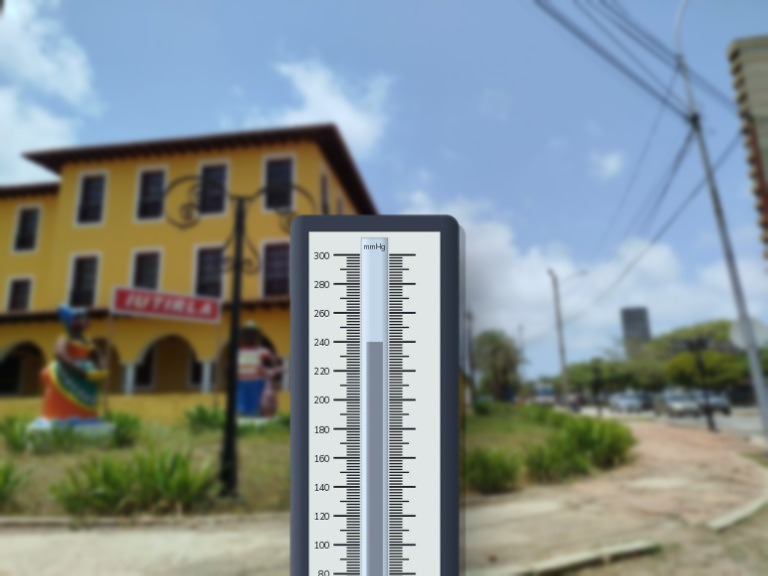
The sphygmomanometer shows 240 mmHg
